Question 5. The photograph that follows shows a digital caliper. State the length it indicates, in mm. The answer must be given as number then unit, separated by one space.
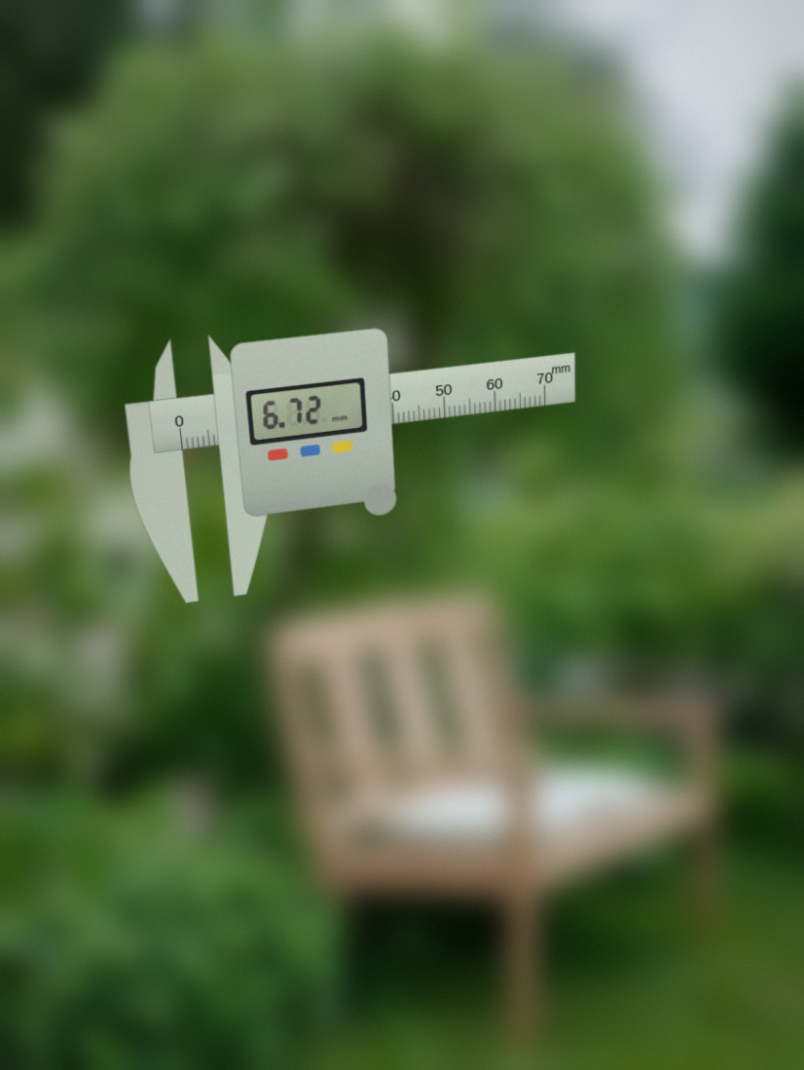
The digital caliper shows 6.72 mm
